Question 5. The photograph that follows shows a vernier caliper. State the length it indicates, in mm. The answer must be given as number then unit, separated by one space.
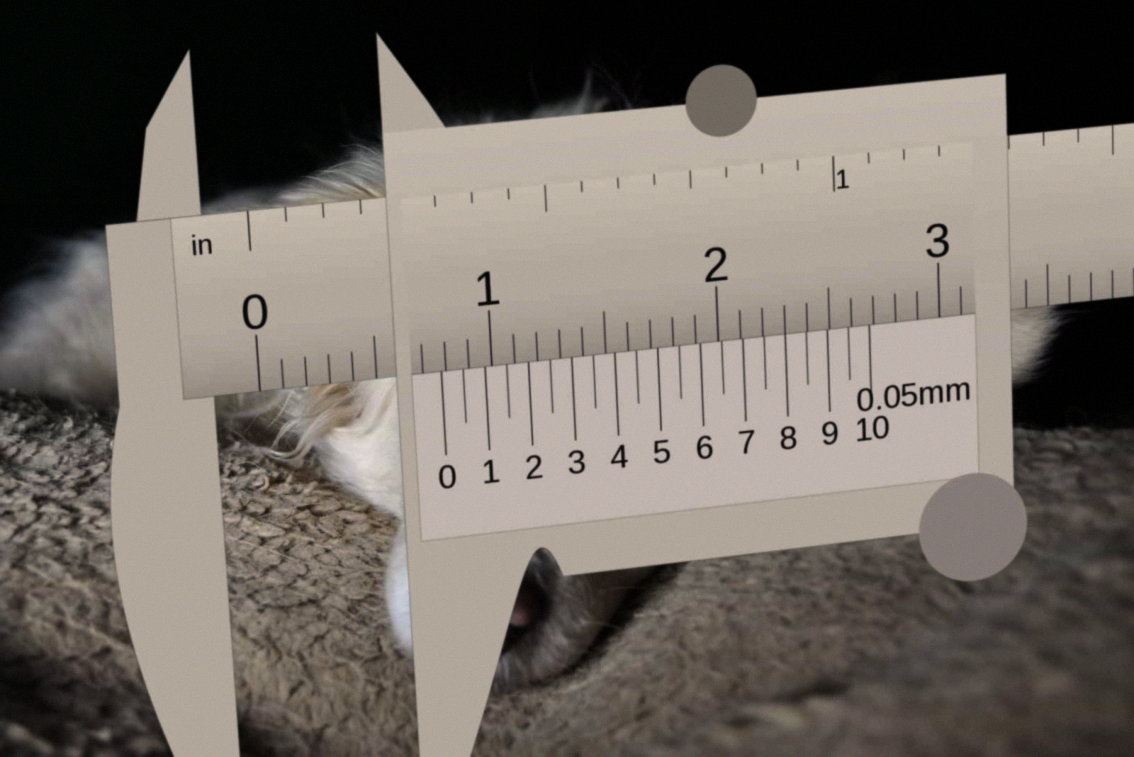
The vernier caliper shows 7.8 mm
